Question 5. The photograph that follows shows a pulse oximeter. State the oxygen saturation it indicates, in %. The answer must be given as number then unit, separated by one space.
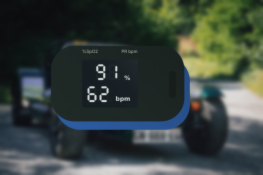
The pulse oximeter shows 91 %
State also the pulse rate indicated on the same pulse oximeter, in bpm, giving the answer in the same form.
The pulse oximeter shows 62 bpm
